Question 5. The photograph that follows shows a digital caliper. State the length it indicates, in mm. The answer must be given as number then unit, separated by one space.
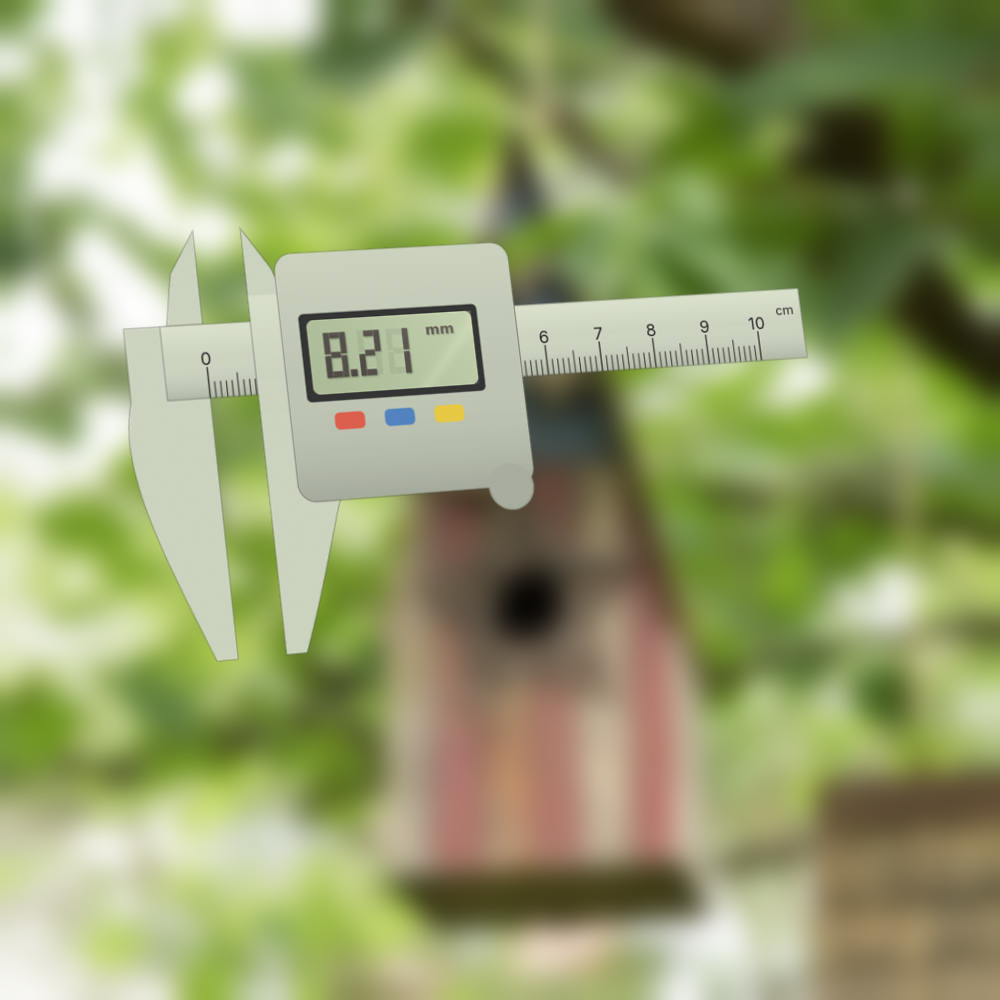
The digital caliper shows 8.21 mm
